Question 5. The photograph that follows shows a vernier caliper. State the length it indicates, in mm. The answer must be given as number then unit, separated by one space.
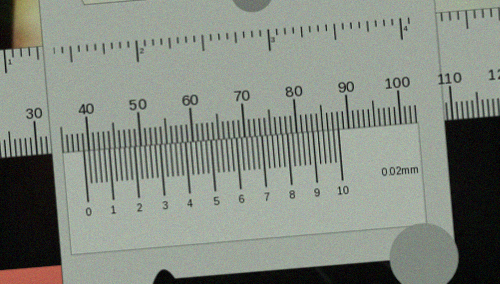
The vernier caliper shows 39.0 mm
